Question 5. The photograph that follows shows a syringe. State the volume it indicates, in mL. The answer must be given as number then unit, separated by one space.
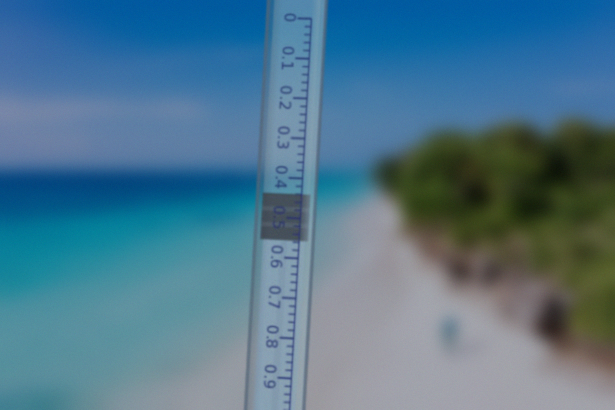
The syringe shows 0.44 mL
